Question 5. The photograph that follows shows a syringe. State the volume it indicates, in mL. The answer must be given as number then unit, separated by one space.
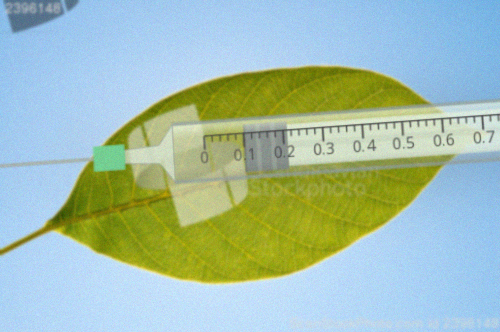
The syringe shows 0.1 mL
